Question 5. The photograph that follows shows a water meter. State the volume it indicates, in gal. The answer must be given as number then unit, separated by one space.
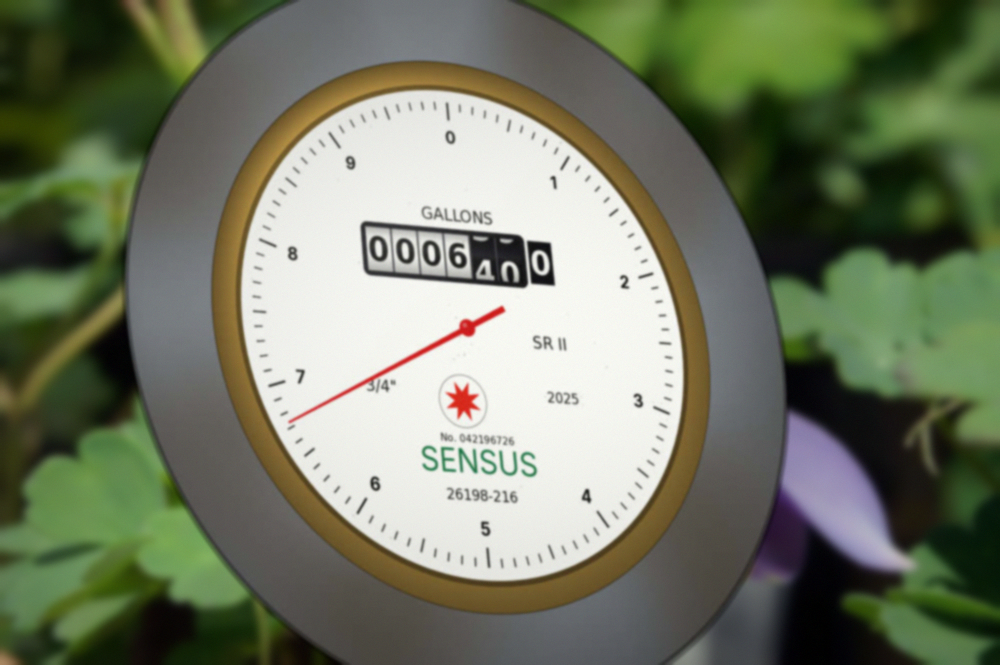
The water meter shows 6396.7 gal
